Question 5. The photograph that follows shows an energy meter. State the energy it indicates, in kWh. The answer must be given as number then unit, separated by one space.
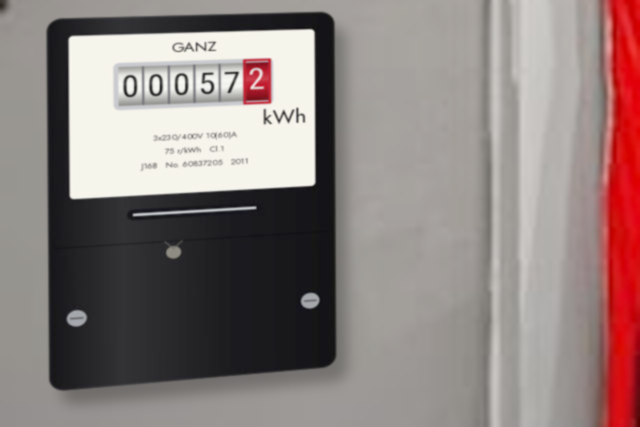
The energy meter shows 57.2 kWh
